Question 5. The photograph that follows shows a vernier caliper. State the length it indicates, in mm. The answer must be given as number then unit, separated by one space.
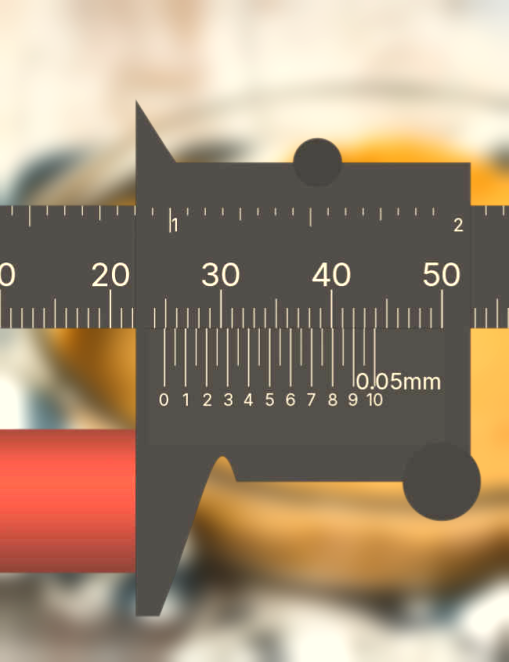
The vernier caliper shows 24.9 mm
